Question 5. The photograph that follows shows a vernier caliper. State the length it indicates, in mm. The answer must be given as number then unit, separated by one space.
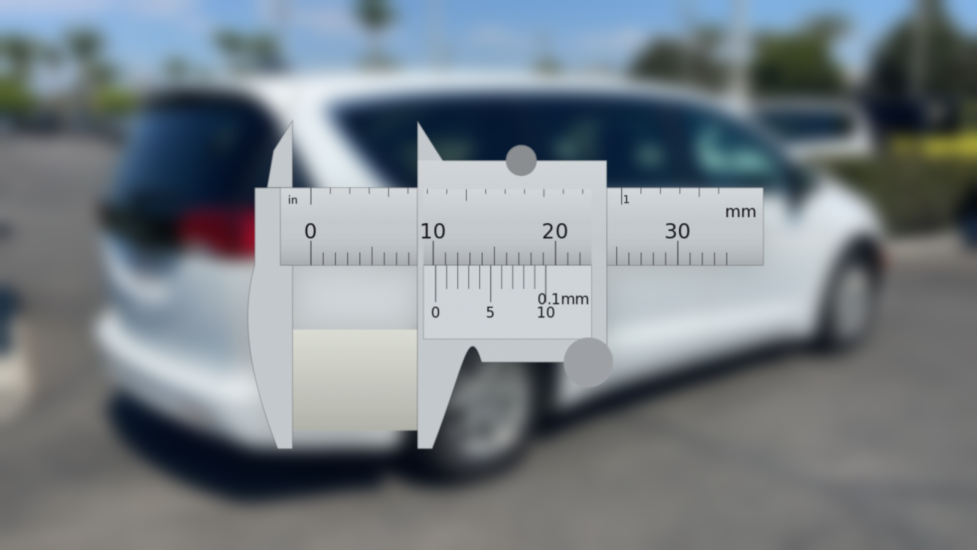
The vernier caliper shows 10.2 mm
